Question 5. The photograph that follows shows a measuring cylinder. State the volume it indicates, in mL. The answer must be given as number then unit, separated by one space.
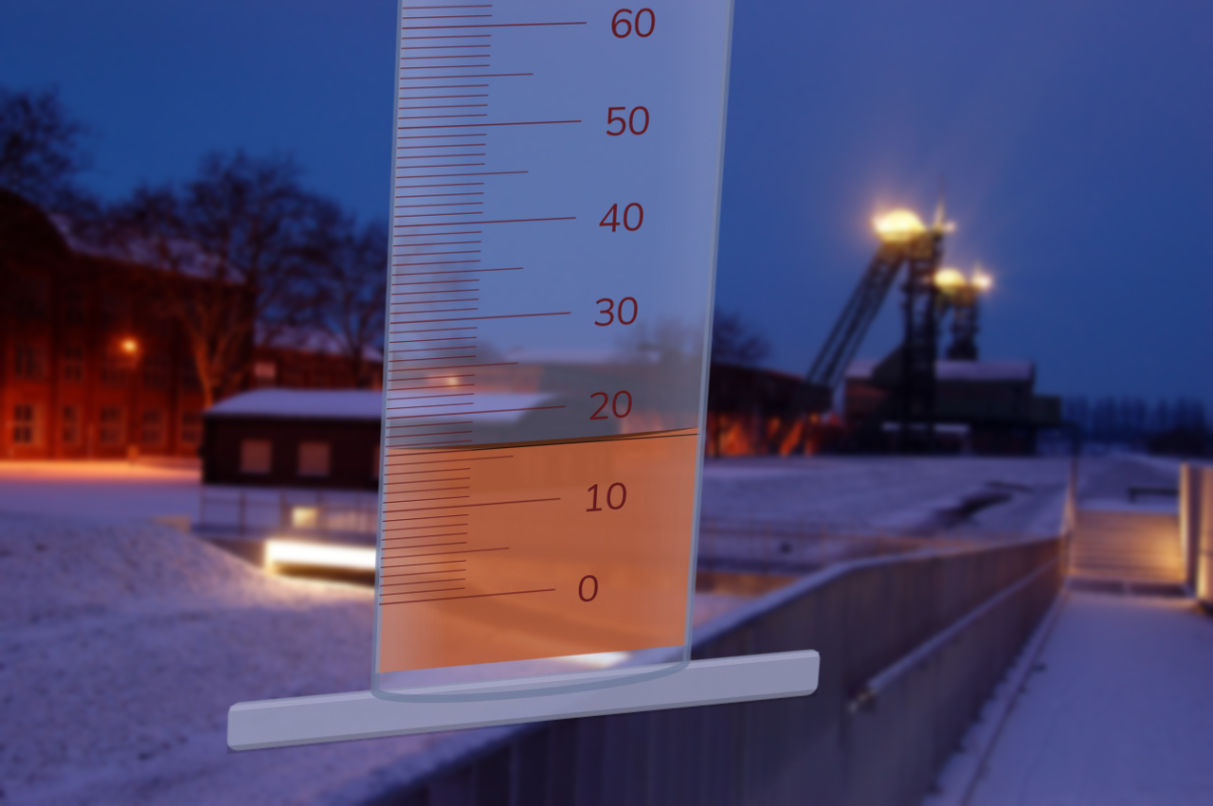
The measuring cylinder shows 16 mL
